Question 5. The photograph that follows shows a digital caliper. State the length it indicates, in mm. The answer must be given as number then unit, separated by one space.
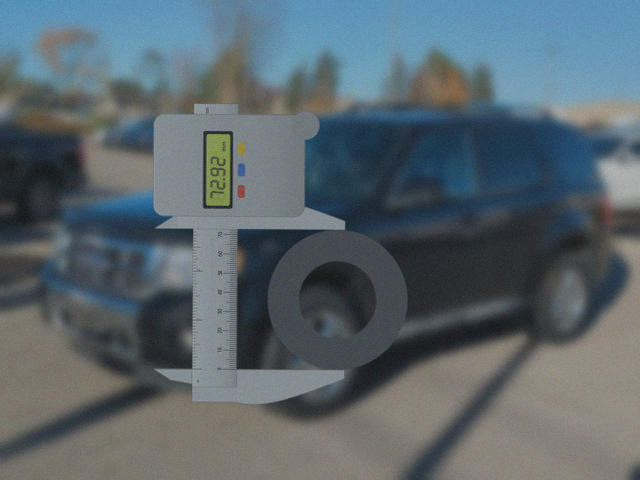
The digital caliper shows 72.92 mm
